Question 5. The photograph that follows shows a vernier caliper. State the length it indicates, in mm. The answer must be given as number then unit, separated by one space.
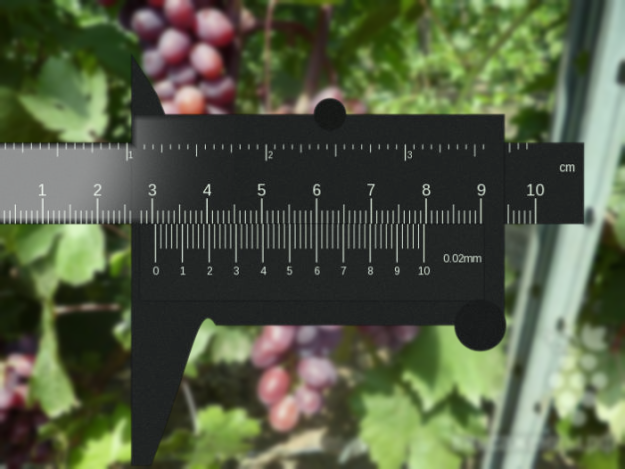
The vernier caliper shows 30.6 mm
